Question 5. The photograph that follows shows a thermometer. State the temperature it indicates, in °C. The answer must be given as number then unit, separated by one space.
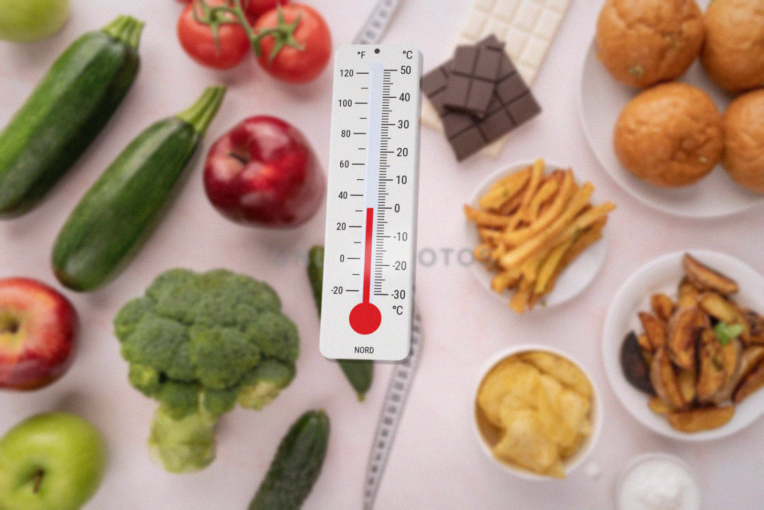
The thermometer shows 0 °C
